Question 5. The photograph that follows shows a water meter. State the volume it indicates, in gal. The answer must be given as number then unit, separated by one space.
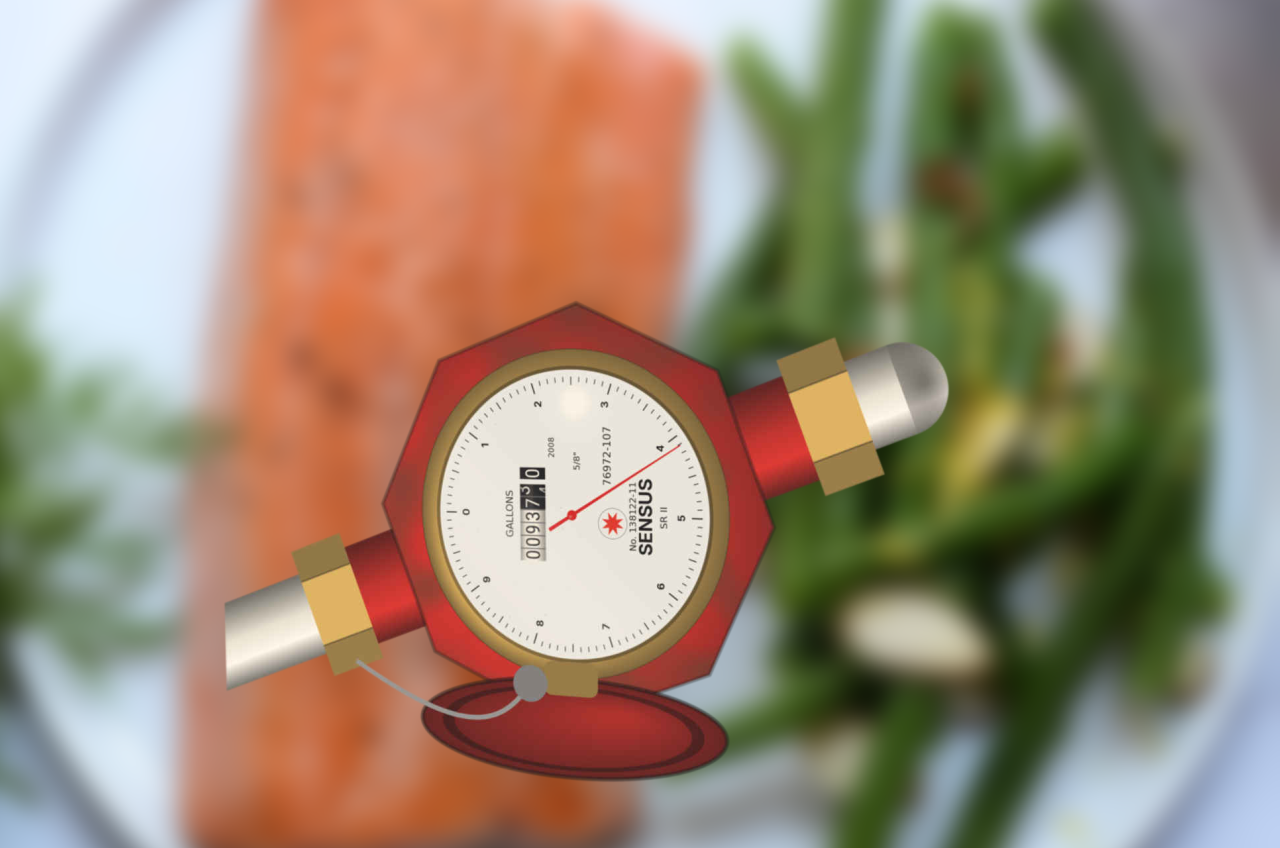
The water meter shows 93734.1 gal
